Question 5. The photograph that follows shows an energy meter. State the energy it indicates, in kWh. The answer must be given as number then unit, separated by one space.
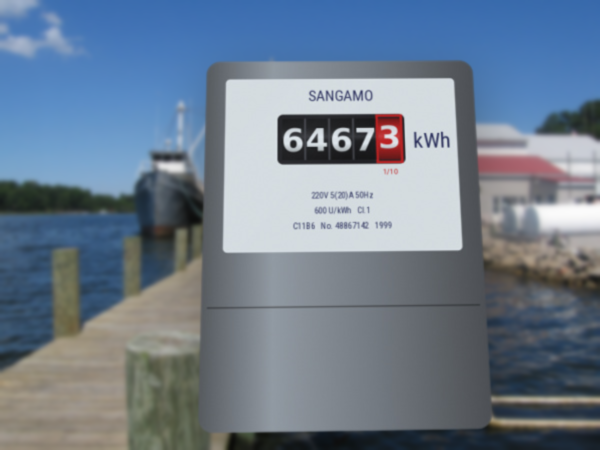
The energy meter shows 6467.3 kWh
